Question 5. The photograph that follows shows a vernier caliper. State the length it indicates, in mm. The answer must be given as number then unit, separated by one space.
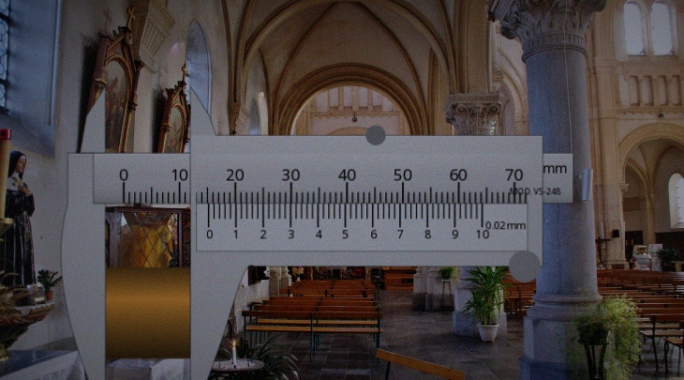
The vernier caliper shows 15.2 mm
